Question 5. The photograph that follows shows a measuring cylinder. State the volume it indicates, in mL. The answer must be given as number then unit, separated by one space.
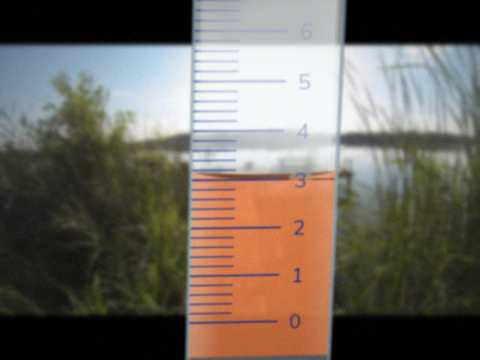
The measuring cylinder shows 3 mL
